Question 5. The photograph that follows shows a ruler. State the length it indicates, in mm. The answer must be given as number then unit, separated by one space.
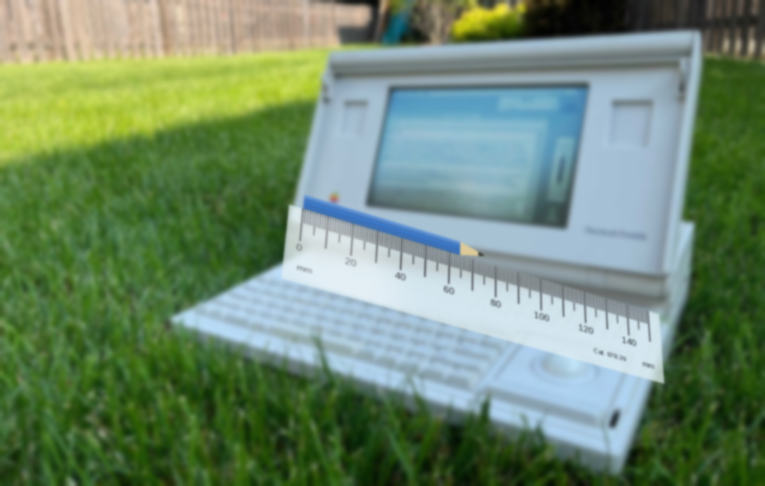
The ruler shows 75 mm
